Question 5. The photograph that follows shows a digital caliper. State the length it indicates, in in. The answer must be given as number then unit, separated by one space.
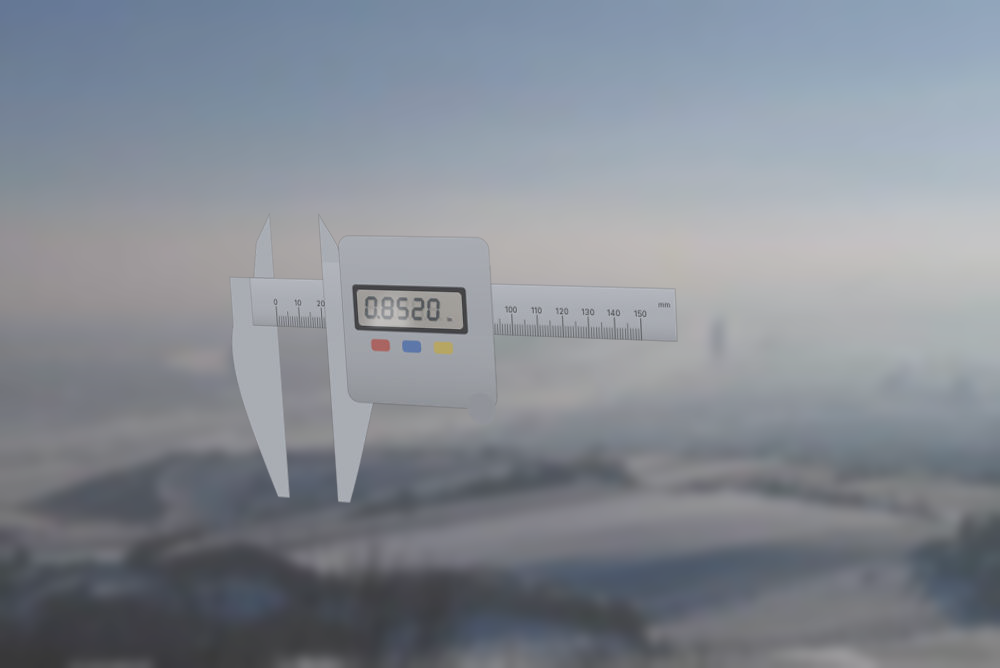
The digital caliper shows 0.8520 in
